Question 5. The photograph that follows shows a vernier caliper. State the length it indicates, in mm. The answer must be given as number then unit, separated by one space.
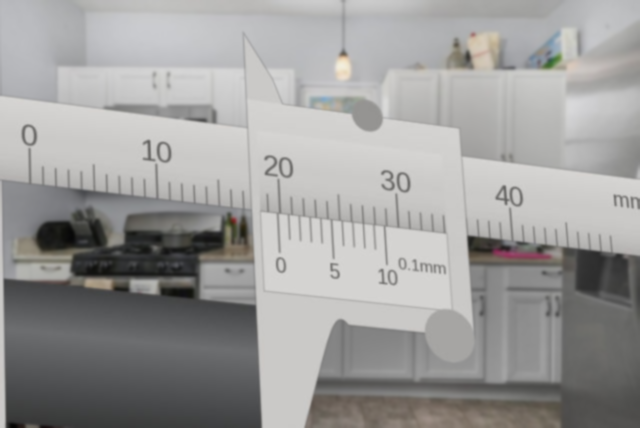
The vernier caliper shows 19.8 mm
